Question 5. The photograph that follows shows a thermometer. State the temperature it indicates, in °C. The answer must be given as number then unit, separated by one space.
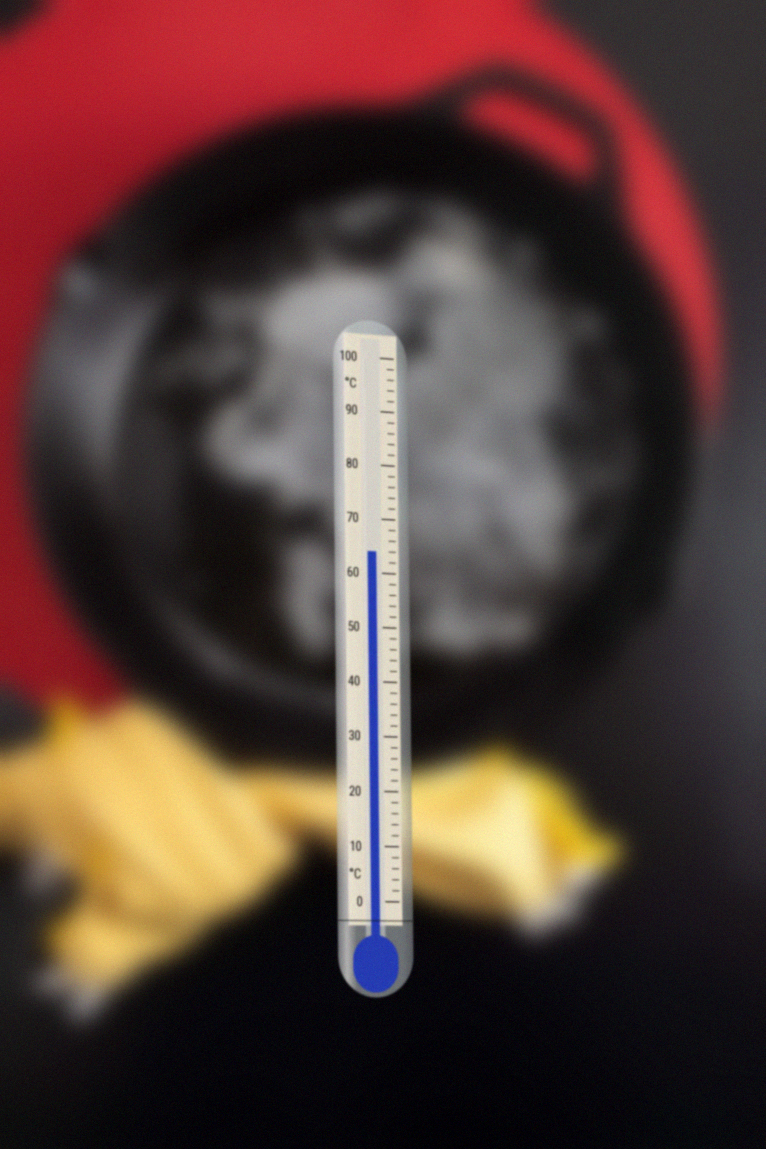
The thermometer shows 64 °C
